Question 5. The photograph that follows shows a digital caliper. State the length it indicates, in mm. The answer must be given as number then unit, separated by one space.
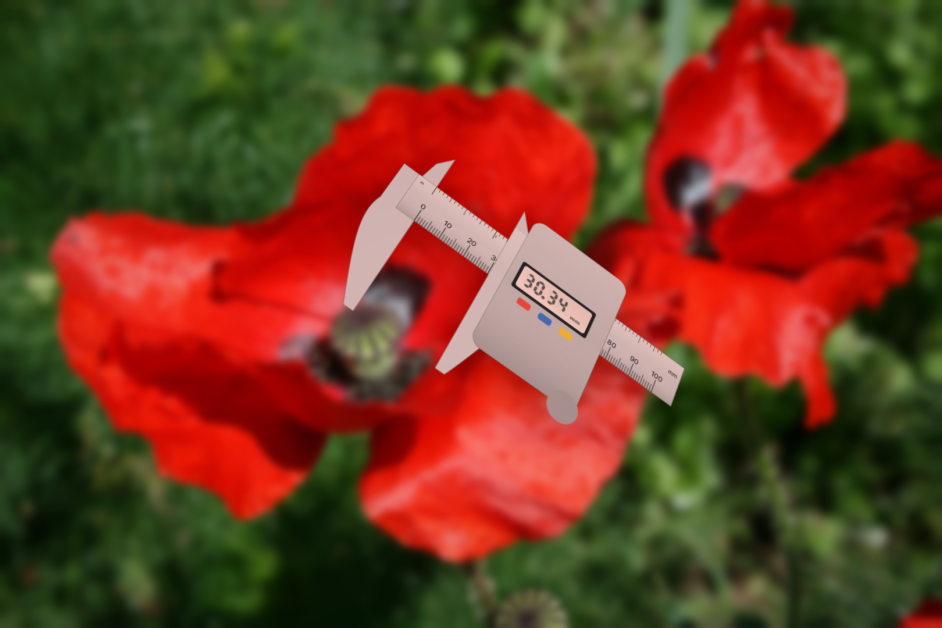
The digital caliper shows 30.34 mm
